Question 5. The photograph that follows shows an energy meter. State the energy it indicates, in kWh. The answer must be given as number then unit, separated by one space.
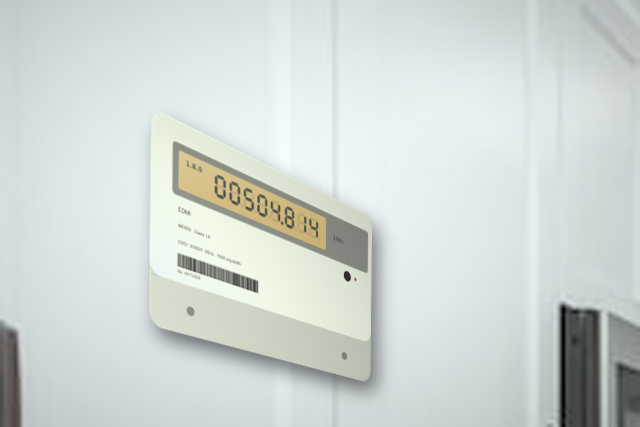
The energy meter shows 504.814 kWh
